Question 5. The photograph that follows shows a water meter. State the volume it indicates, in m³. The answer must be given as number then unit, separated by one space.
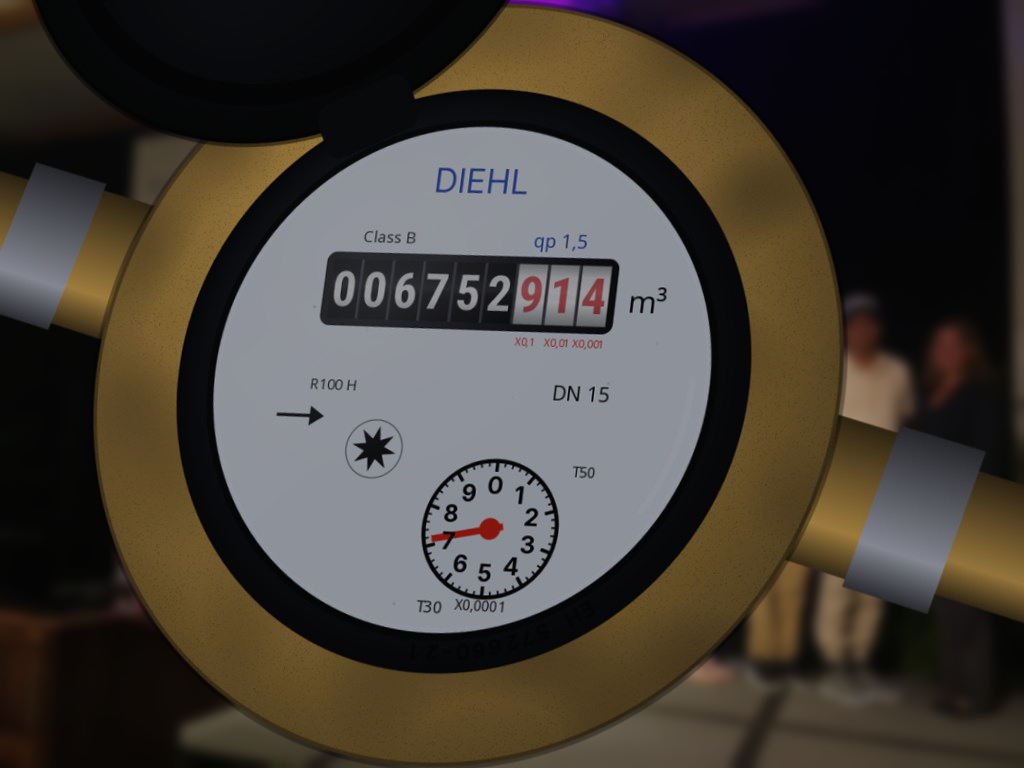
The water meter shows 6752.9147 m³
